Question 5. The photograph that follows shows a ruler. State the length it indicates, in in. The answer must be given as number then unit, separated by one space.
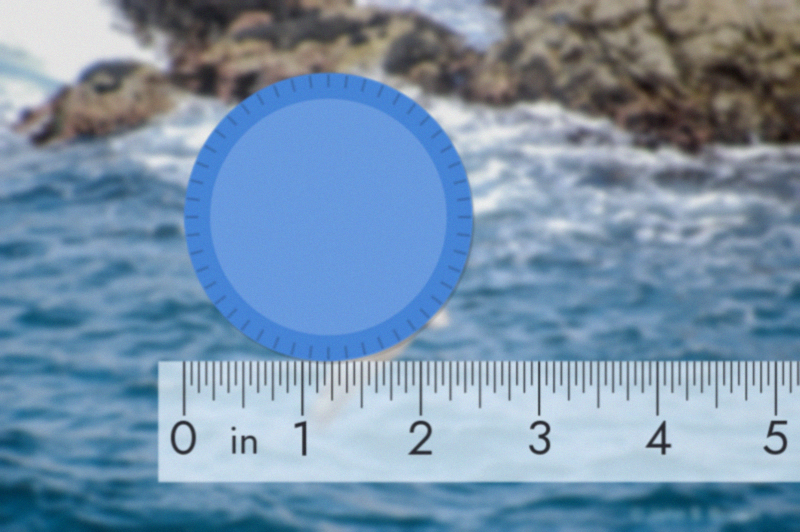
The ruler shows 2.4375 in
